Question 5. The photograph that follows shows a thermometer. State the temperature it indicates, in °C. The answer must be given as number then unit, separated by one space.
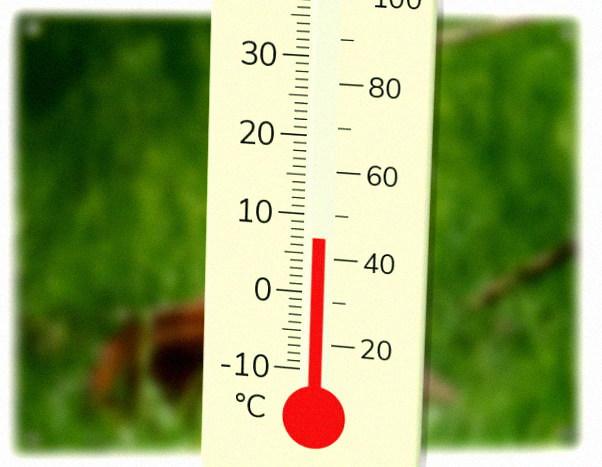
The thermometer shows 7 °C
